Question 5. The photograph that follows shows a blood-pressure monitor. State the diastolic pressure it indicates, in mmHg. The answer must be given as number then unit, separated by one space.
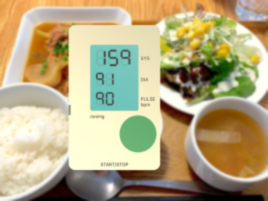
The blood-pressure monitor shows 91 mmHg
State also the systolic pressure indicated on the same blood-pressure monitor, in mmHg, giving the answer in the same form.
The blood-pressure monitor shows 159 mmHg
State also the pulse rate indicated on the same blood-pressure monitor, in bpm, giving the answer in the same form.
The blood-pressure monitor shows 90 bpm
